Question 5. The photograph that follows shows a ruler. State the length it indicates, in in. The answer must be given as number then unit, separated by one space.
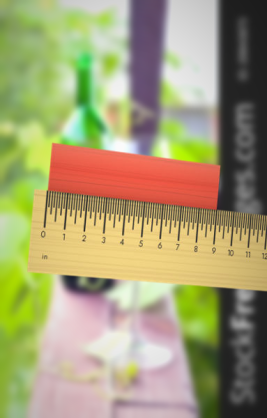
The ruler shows 9 in
